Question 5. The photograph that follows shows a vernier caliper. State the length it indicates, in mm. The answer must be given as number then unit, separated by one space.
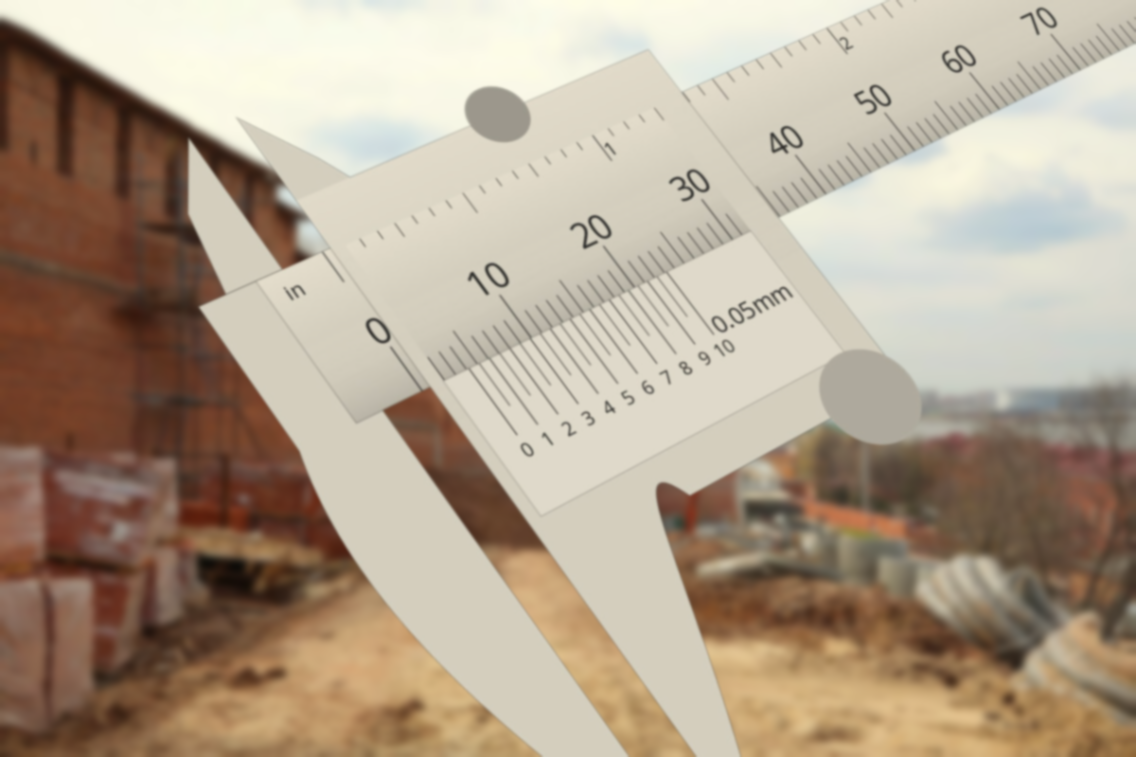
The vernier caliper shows 4.2 mm
